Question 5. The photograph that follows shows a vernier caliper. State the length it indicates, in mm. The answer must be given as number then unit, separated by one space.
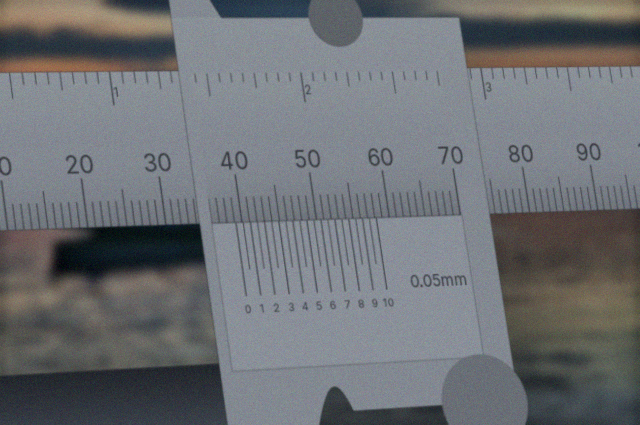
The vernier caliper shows 39.2 mm
